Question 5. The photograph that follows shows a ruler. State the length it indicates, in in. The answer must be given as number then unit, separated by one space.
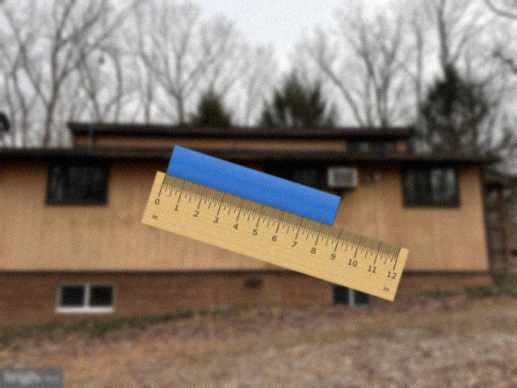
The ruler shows 8.5 in
